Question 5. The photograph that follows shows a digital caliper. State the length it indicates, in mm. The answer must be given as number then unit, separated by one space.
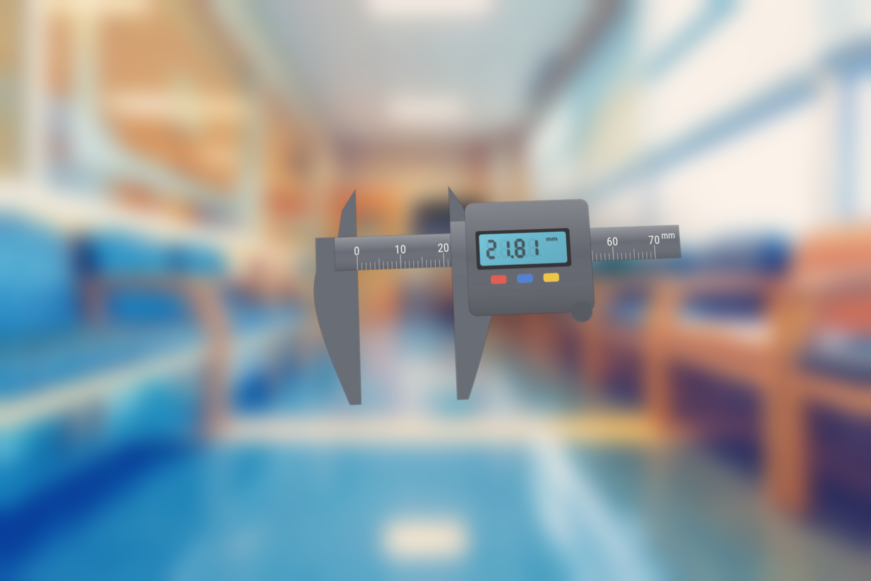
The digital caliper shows 21.81 mm
